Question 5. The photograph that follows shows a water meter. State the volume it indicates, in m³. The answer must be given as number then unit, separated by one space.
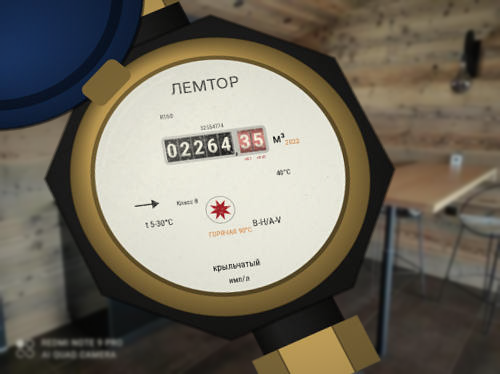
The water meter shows 2264.35 m³
